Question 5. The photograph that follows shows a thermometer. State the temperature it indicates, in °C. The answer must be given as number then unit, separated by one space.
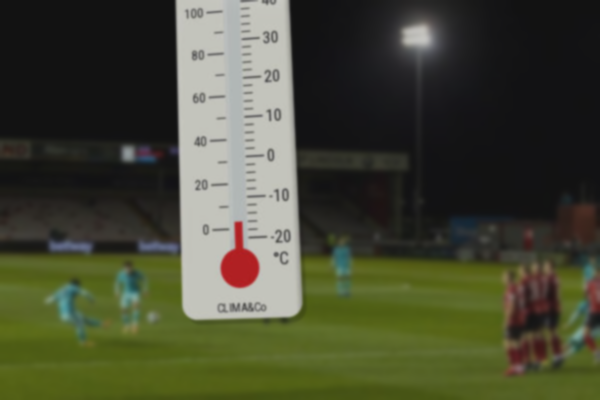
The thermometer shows -16 °C
